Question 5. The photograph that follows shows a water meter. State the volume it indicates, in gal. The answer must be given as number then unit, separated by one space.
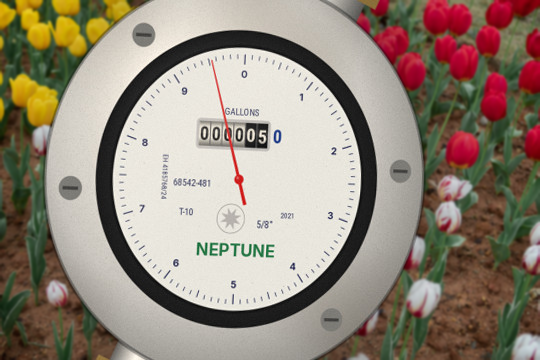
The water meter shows 49.5 gal
